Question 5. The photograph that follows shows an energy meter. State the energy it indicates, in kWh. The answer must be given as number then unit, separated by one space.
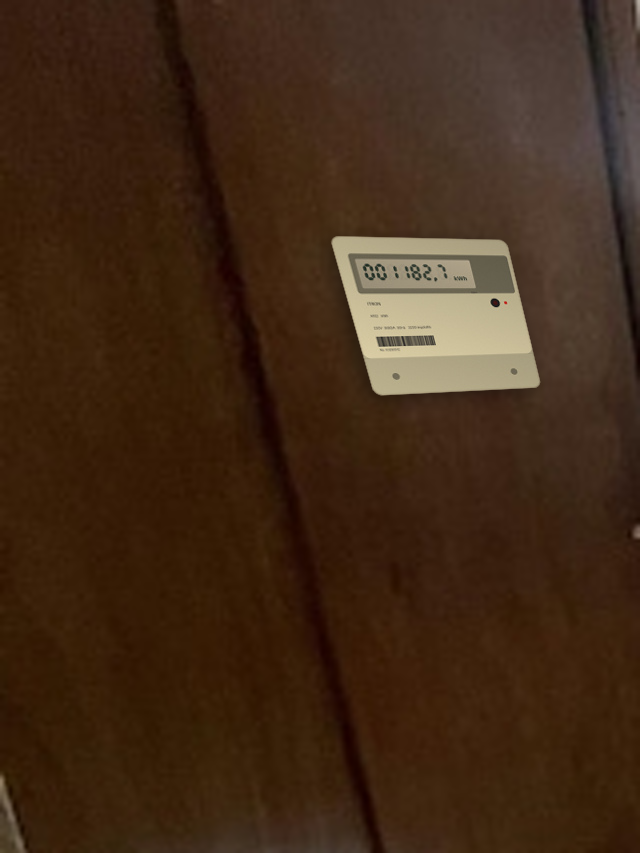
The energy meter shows 1182.7 kWh
